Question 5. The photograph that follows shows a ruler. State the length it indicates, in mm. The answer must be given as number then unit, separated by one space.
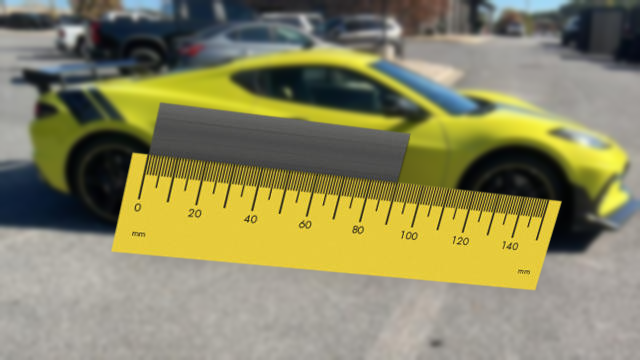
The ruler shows 90 mm
